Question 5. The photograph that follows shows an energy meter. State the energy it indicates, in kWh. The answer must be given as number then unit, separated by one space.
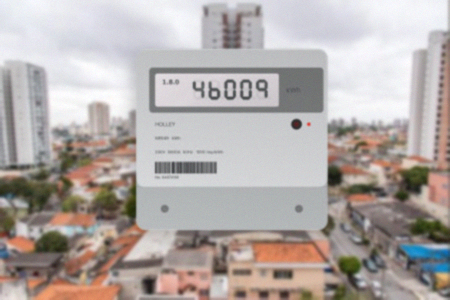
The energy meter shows 46009 kWh
